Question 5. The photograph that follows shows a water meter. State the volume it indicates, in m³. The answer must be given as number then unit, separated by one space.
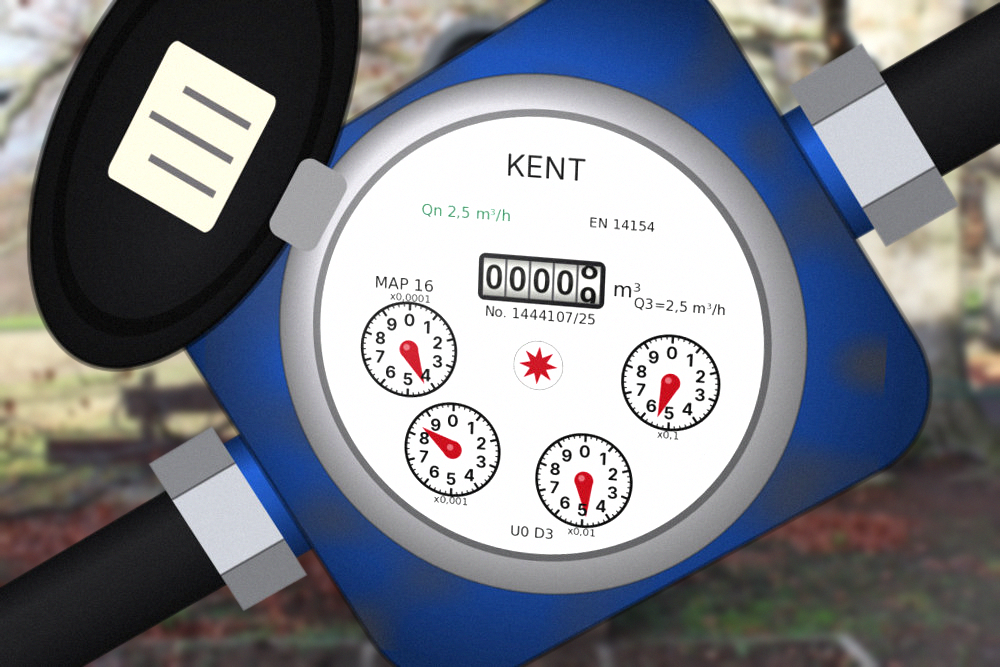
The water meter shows 8.5484 m³
